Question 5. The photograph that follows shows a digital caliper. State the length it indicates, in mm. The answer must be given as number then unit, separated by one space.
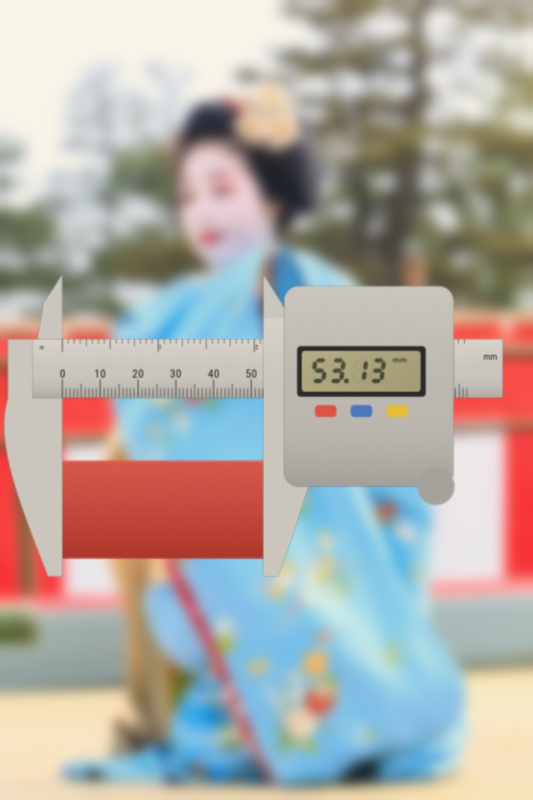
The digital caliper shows 53.13 mm
